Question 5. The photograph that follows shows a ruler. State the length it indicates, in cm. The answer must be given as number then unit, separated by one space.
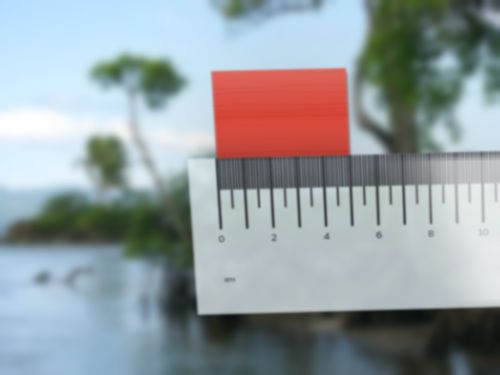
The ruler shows 5 cm
